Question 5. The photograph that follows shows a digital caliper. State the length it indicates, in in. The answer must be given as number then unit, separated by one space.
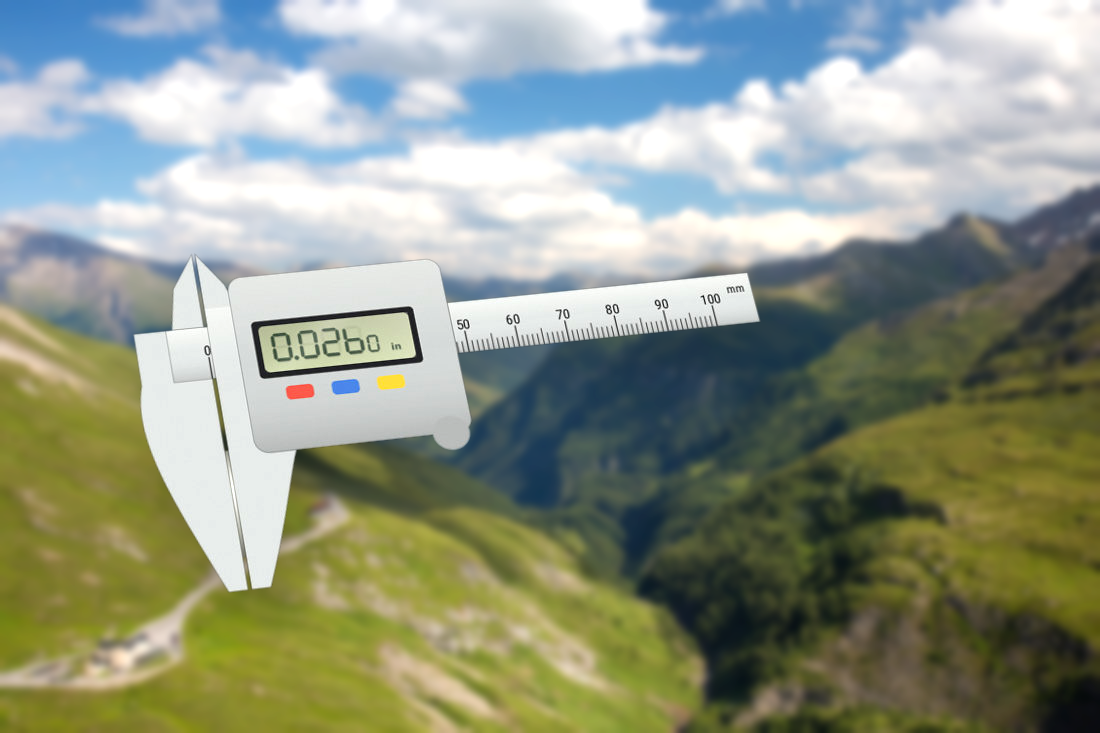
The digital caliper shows 0.0260 in
